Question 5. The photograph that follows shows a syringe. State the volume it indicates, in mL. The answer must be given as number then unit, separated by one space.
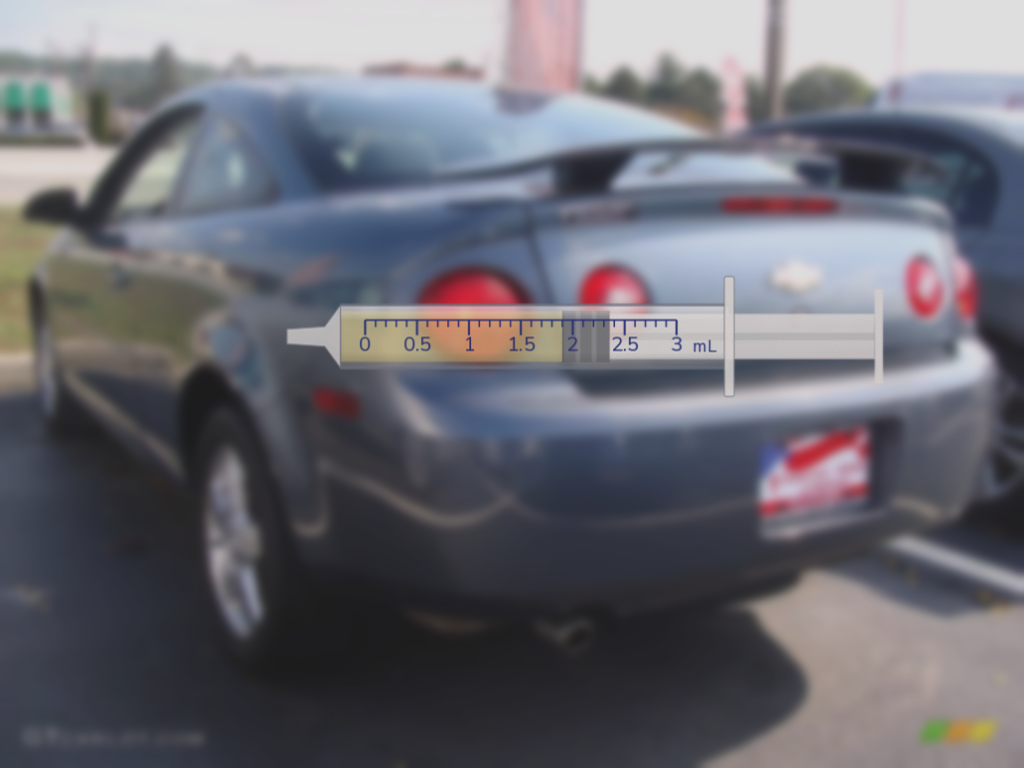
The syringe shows 1.9 mL
